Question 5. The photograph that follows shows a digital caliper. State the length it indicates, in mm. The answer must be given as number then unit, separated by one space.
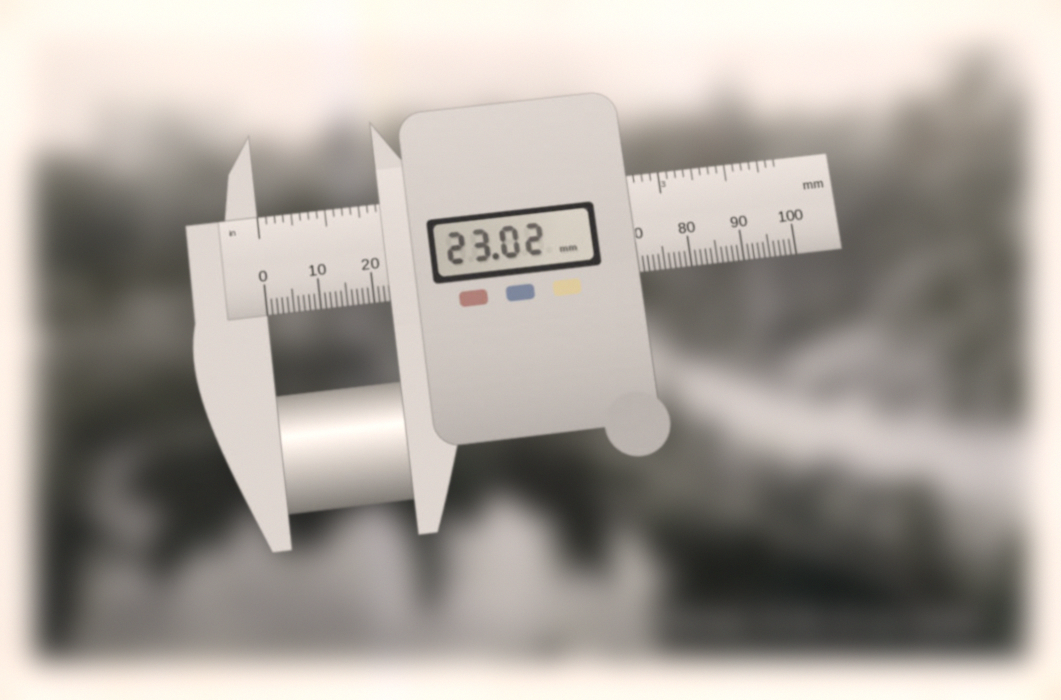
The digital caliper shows 23.02 mm
